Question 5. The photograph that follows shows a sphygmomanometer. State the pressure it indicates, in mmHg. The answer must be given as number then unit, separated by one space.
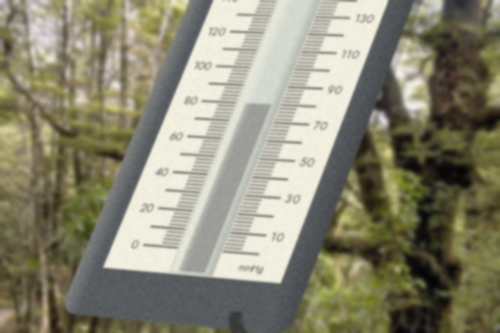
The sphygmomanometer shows 80 mmHg
